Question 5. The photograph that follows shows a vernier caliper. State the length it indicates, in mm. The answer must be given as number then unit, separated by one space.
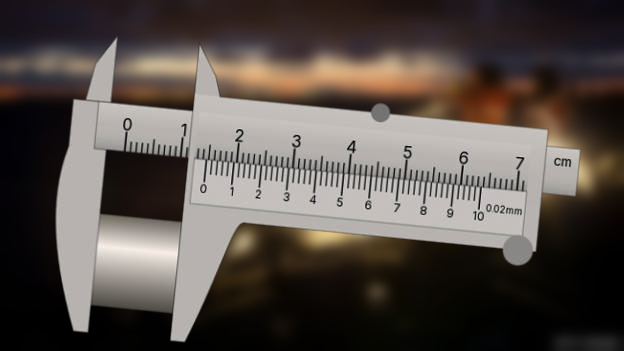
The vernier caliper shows 14.6 mm
